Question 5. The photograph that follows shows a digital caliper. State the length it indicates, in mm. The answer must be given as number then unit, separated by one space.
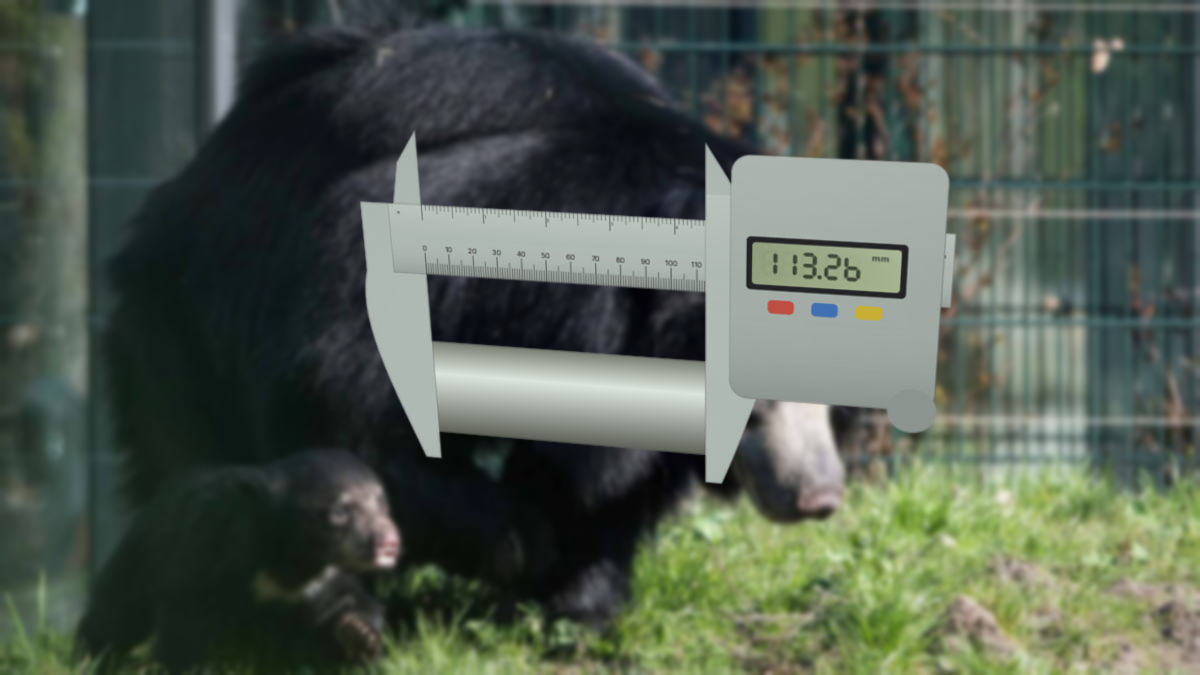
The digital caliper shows 113.26 mm
